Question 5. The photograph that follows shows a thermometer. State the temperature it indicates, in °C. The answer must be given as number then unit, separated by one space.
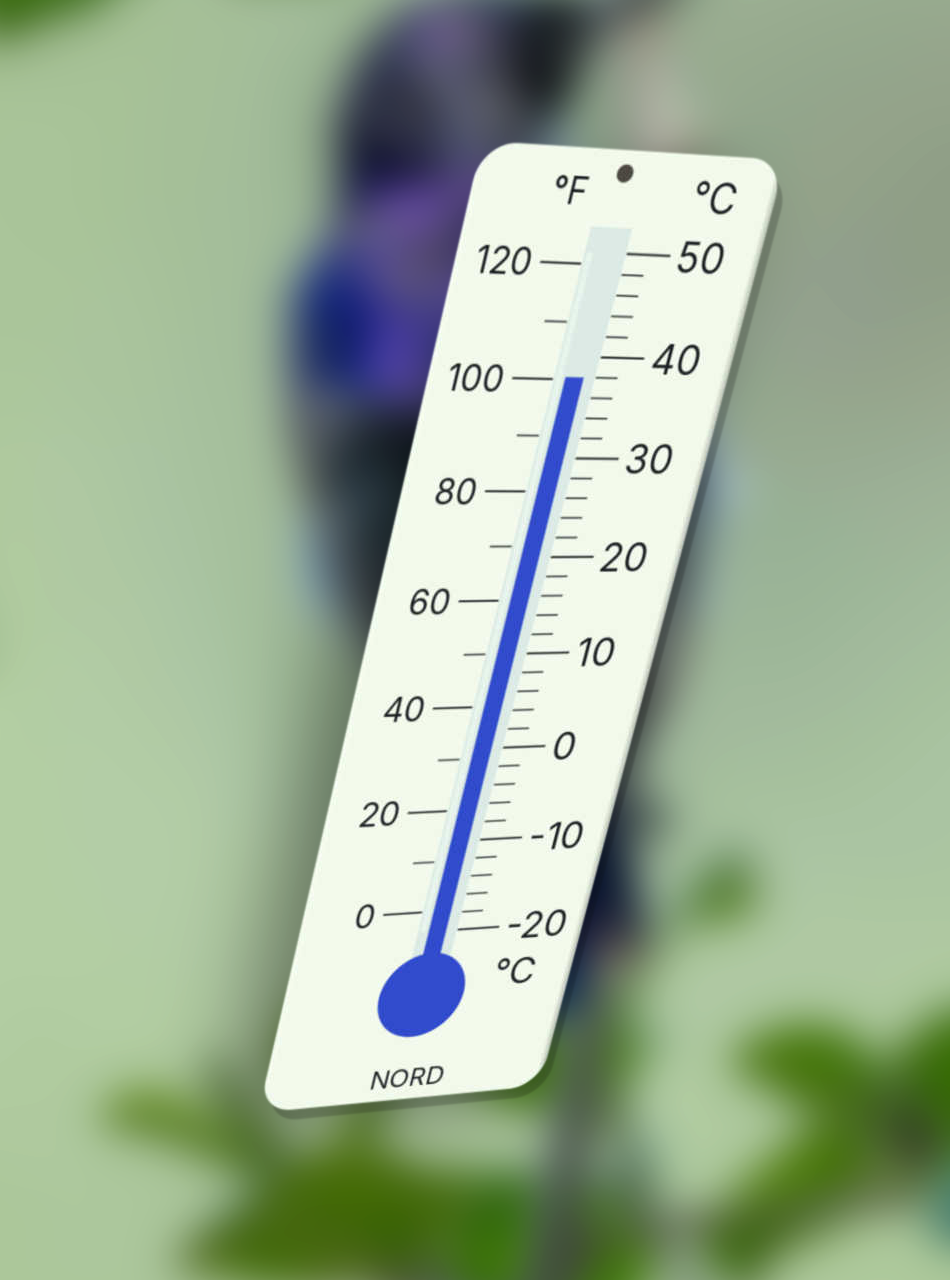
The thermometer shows 38 °C
